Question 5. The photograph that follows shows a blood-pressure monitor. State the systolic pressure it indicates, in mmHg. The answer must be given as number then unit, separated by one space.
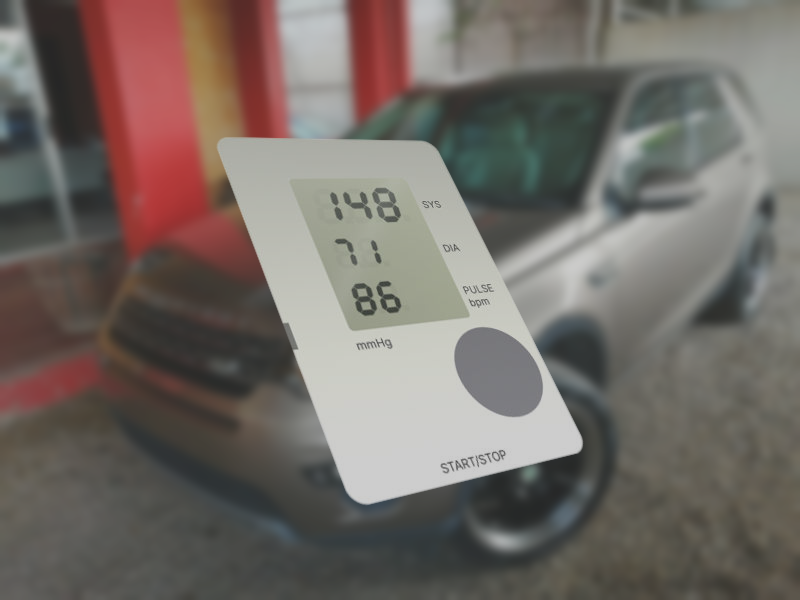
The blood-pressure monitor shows 148 mmHg
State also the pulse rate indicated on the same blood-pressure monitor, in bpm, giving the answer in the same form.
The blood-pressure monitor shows 86 bpm
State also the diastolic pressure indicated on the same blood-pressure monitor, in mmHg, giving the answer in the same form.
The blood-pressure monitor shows 71 mmHg
